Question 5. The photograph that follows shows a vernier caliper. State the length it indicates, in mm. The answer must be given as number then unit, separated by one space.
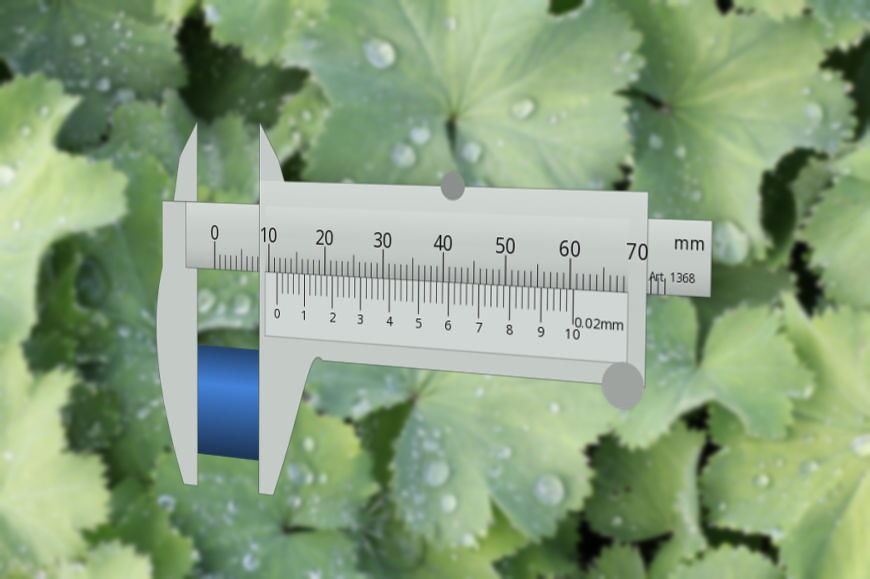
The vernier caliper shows 11.5 mm
